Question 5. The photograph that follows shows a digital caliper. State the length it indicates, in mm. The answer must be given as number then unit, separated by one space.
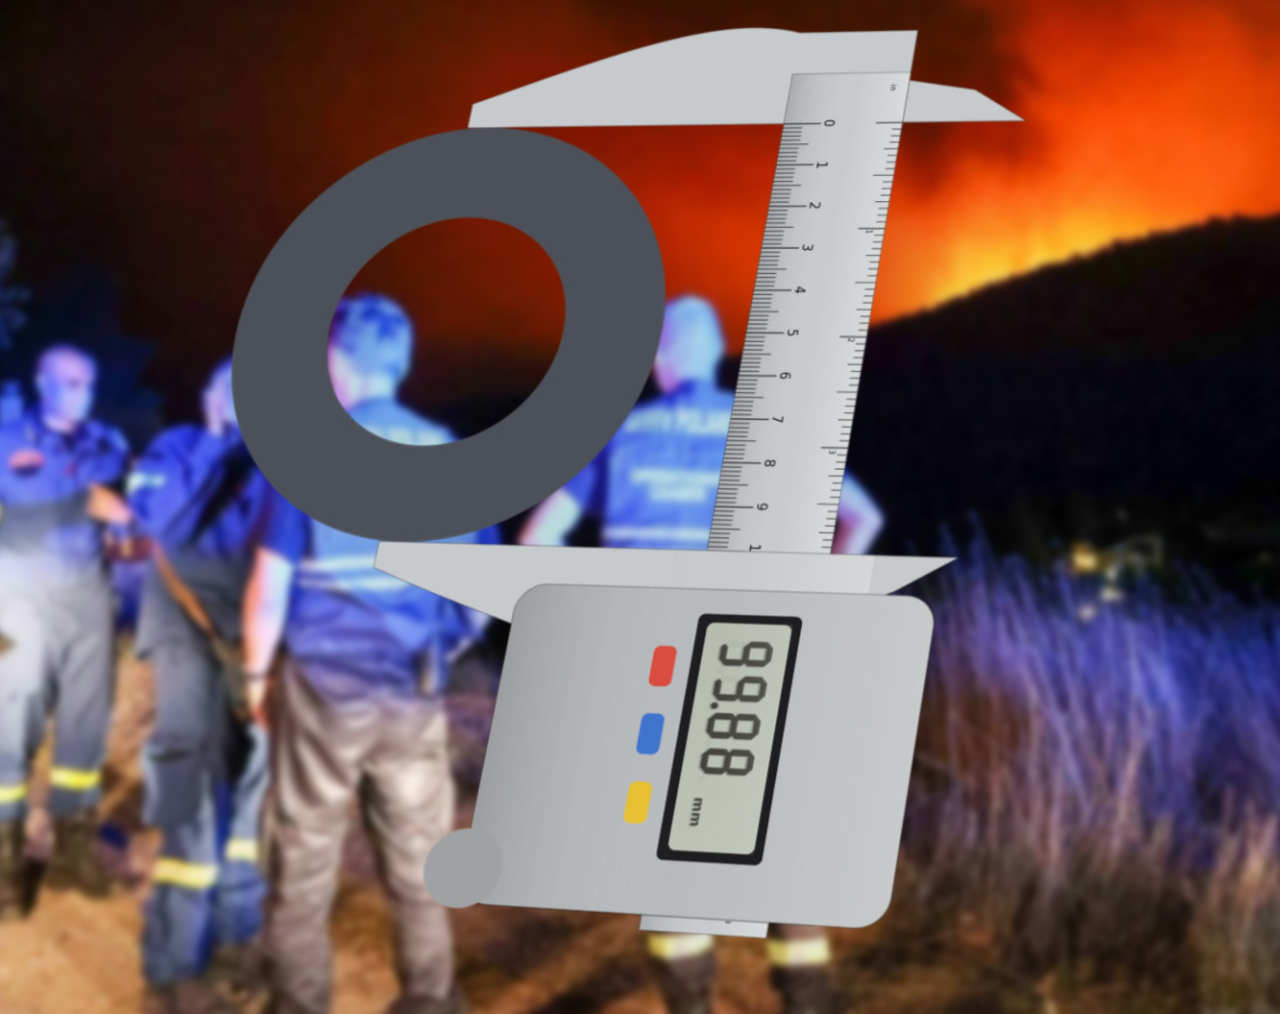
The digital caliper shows 99.88 mm
